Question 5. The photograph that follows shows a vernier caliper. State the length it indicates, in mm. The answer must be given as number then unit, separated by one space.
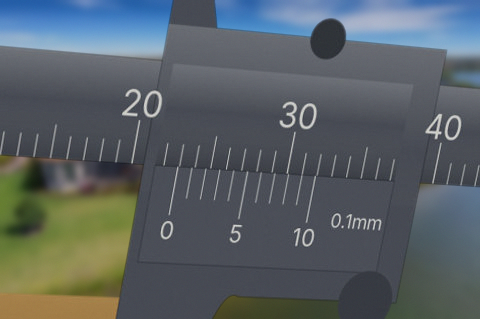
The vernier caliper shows 22.9 mm
